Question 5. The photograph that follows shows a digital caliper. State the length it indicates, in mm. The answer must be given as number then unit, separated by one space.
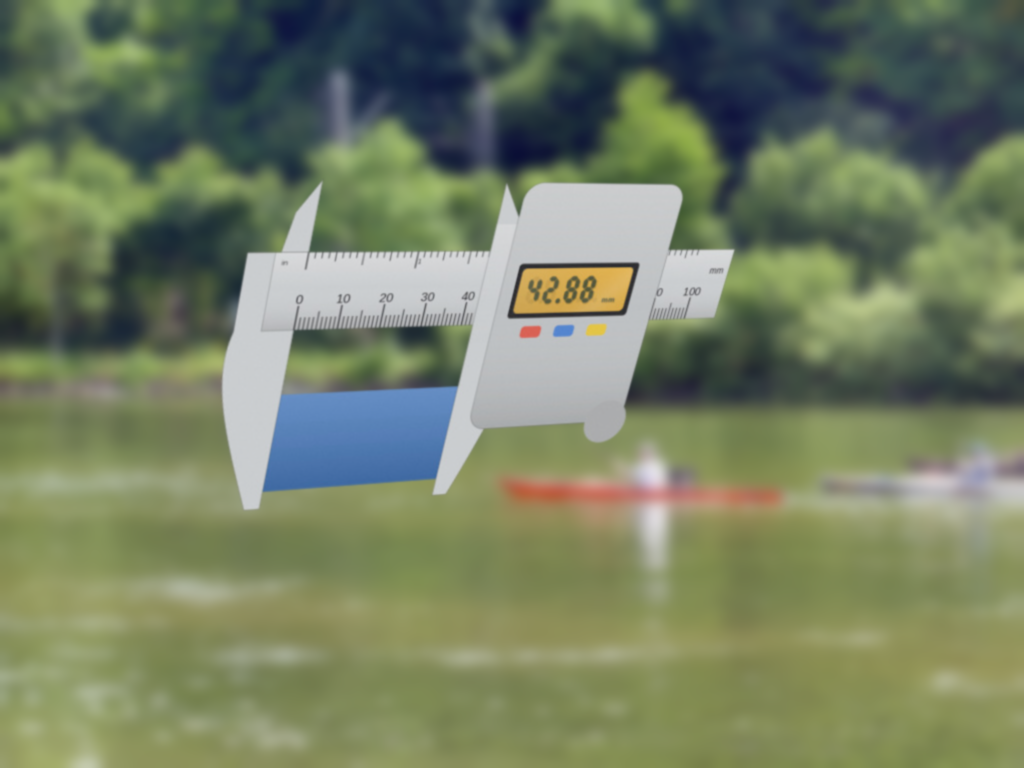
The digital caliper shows 42.88 mm
